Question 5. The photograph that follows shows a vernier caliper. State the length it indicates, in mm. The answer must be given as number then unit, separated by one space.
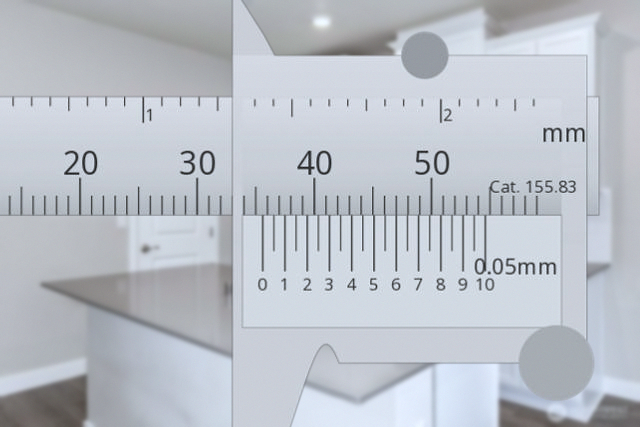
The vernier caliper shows 35.6 mm
